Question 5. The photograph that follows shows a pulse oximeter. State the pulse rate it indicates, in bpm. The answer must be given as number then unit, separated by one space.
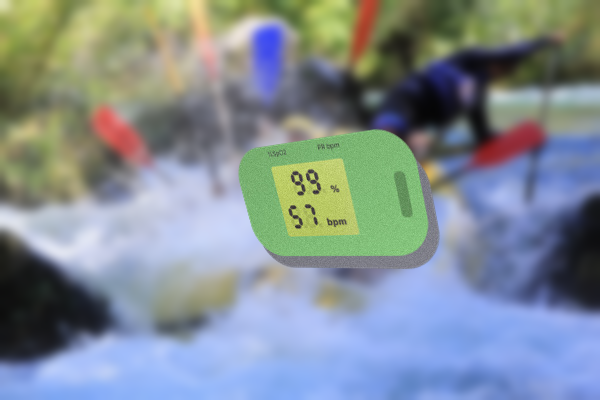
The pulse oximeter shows 57 bpm
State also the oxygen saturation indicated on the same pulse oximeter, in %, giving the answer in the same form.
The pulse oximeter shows 99 %
